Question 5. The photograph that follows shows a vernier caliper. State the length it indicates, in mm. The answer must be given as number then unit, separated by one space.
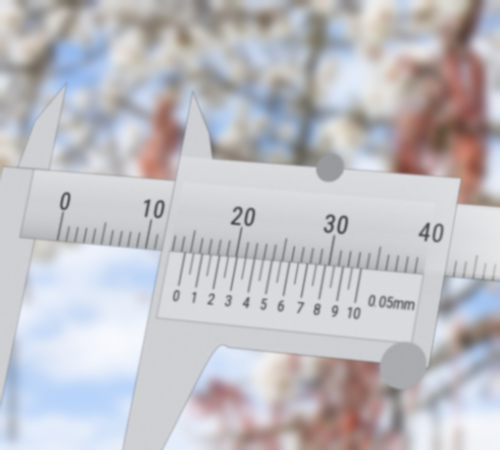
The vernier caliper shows 14.4 mm
